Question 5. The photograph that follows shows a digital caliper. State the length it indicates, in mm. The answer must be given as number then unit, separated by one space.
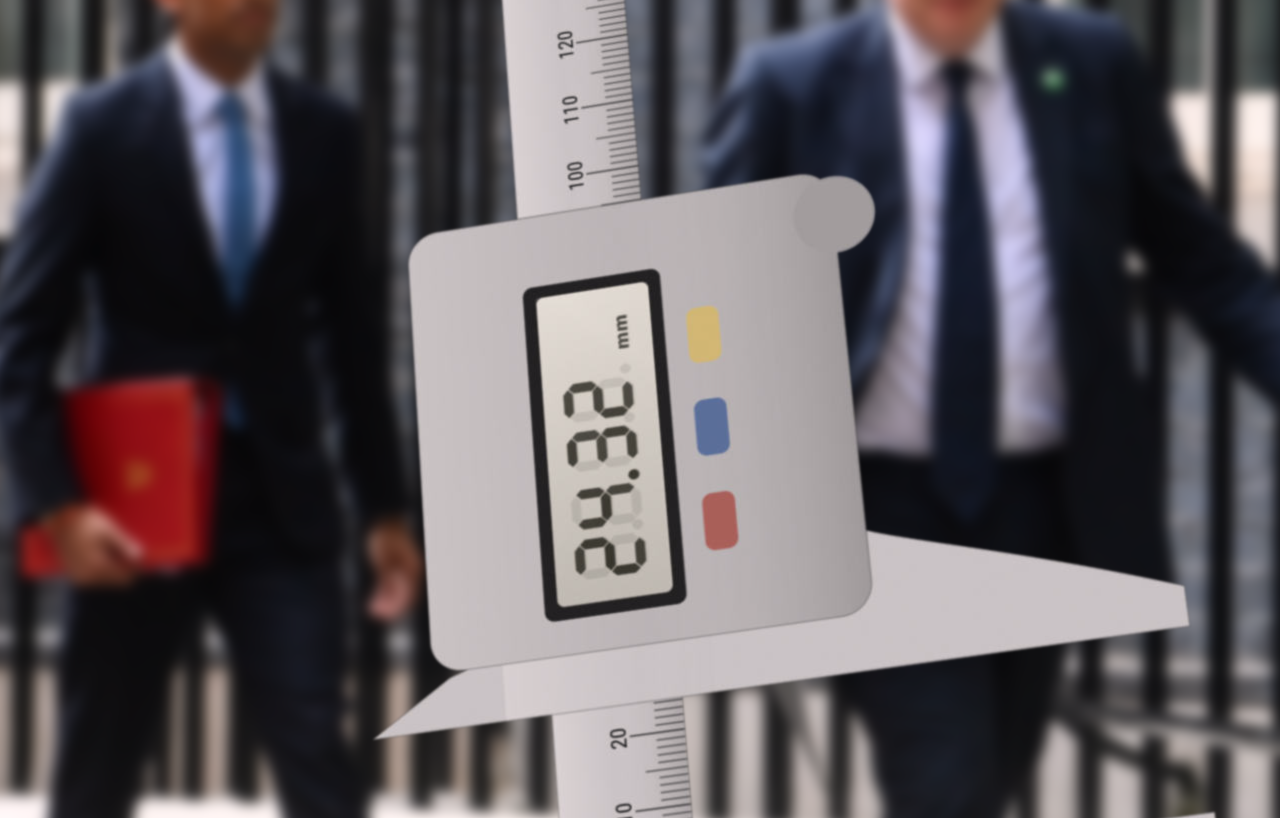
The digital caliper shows 24.32 mm
